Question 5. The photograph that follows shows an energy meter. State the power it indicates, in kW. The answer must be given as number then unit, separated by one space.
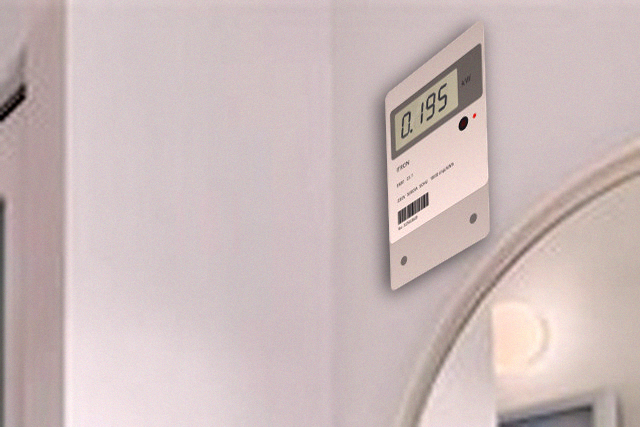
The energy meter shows 0.195 kW
